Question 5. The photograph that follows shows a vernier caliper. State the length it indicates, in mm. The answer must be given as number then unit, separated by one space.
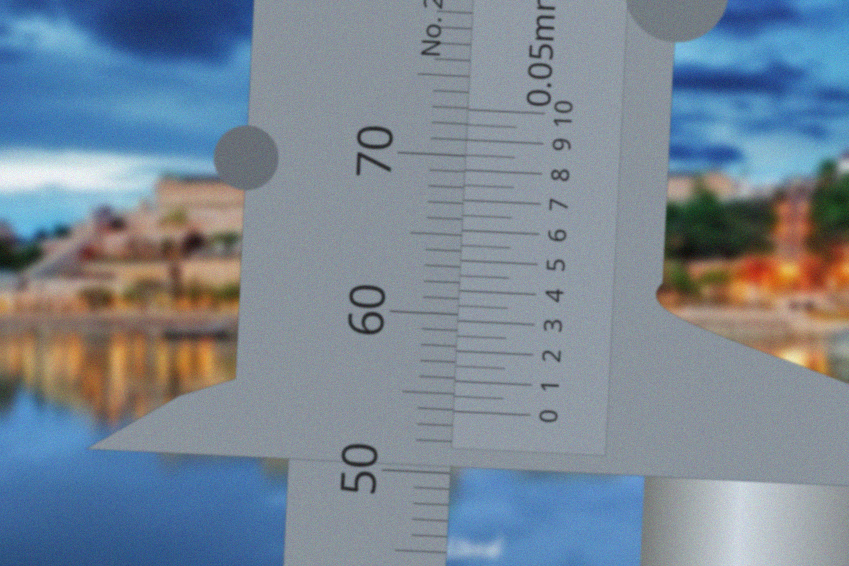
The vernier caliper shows 53.9 mm
